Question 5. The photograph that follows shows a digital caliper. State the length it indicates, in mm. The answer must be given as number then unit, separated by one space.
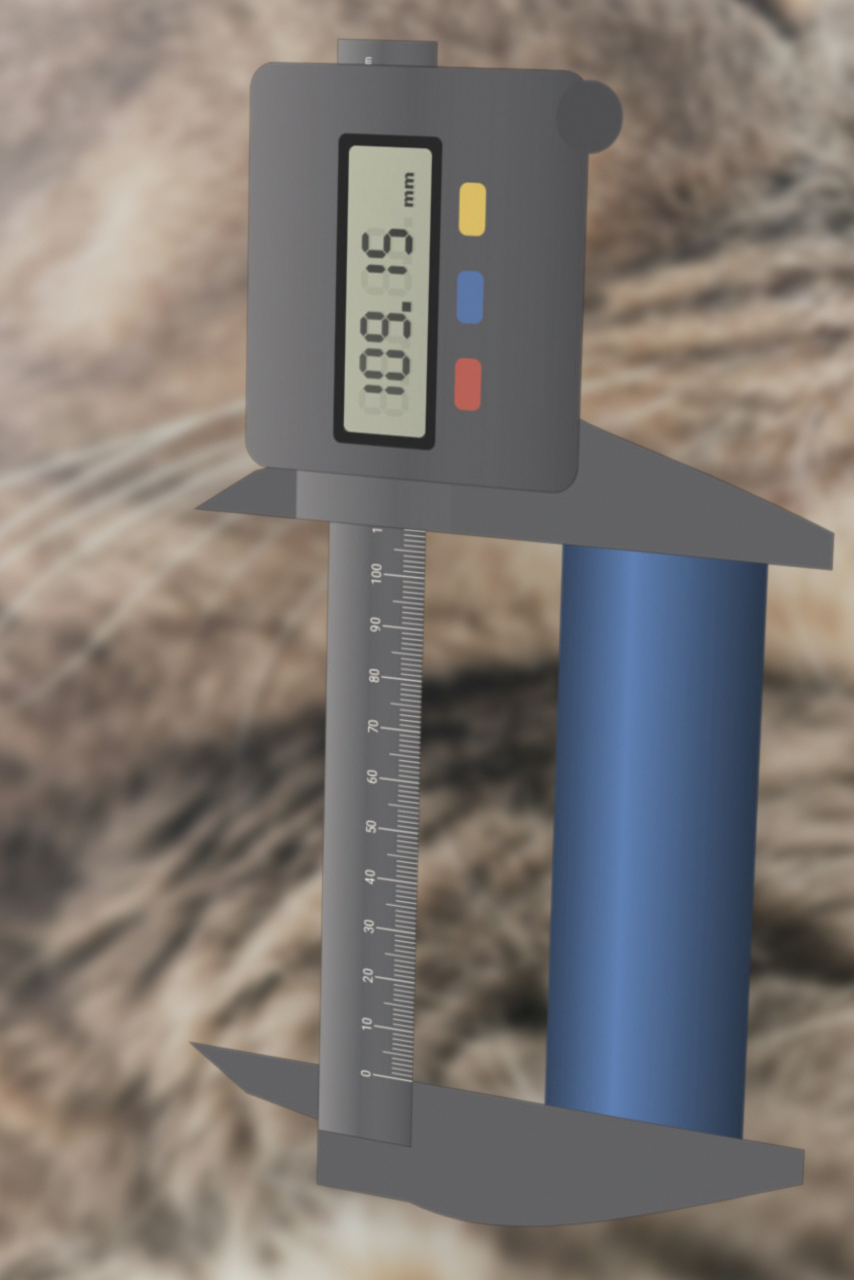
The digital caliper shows 109.15 mm
